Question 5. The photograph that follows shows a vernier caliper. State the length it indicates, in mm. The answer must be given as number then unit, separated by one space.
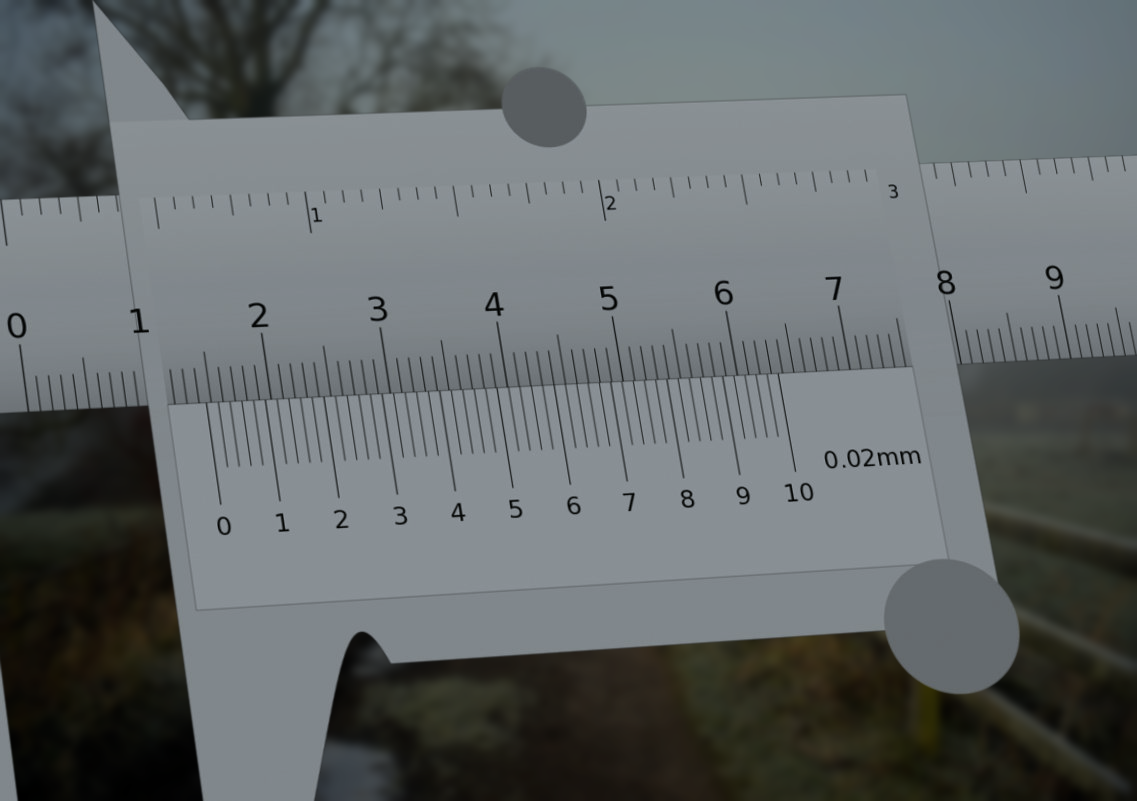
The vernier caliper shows 14.6 mm
